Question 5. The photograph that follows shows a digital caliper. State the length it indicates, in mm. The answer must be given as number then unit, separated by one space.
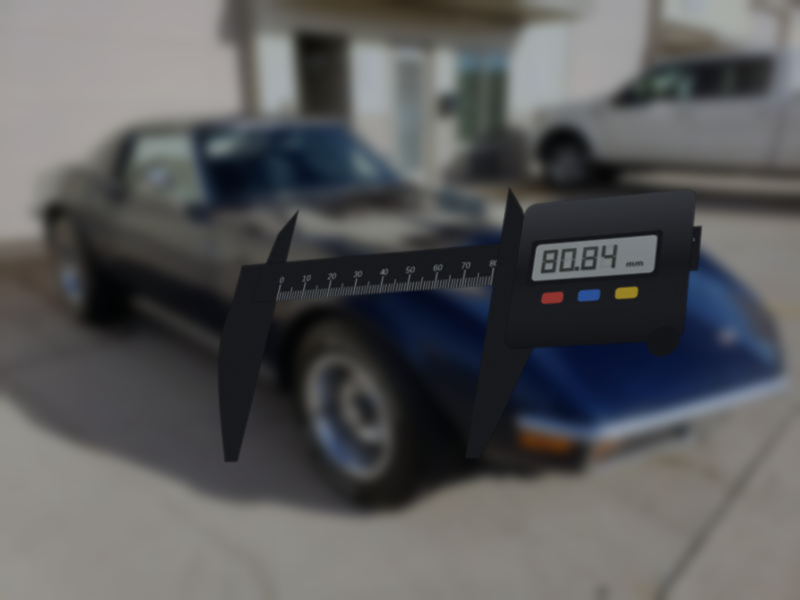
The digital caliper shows 80.84 mm
